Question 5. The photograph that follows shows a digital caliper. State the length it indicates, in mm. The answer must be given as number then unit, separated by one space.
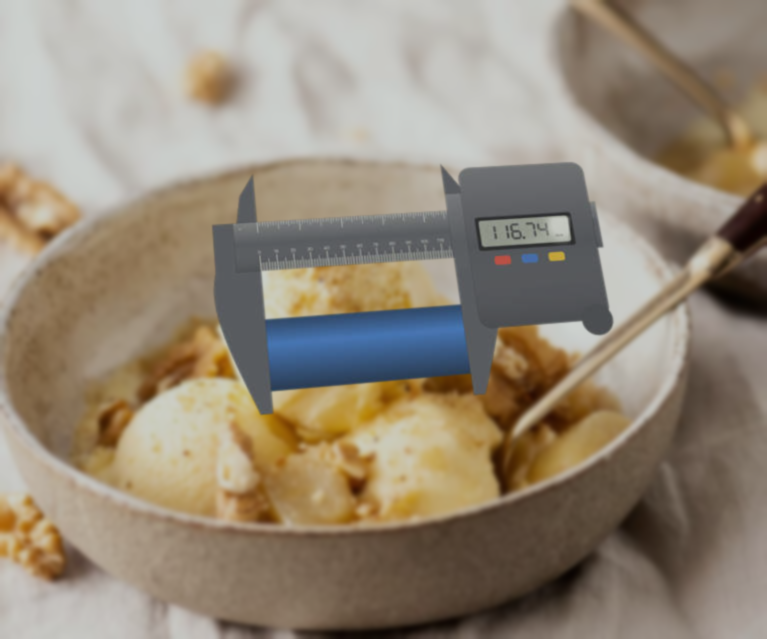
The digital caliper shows 116.74 mm
